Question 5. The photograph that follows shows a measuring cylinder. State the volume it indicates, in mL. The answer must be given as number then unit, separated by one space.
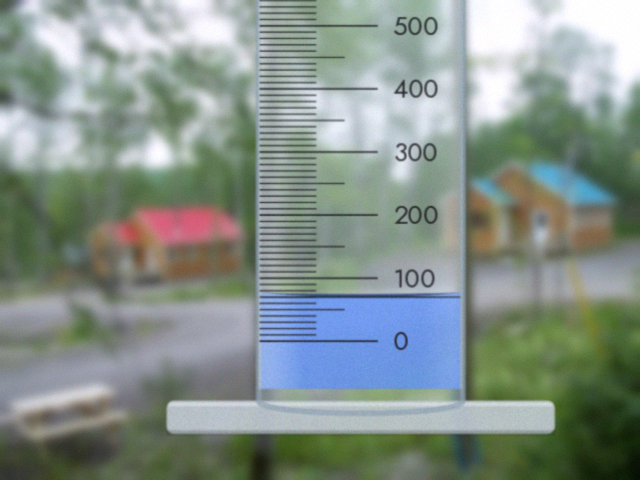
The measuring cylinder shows 70 mL
